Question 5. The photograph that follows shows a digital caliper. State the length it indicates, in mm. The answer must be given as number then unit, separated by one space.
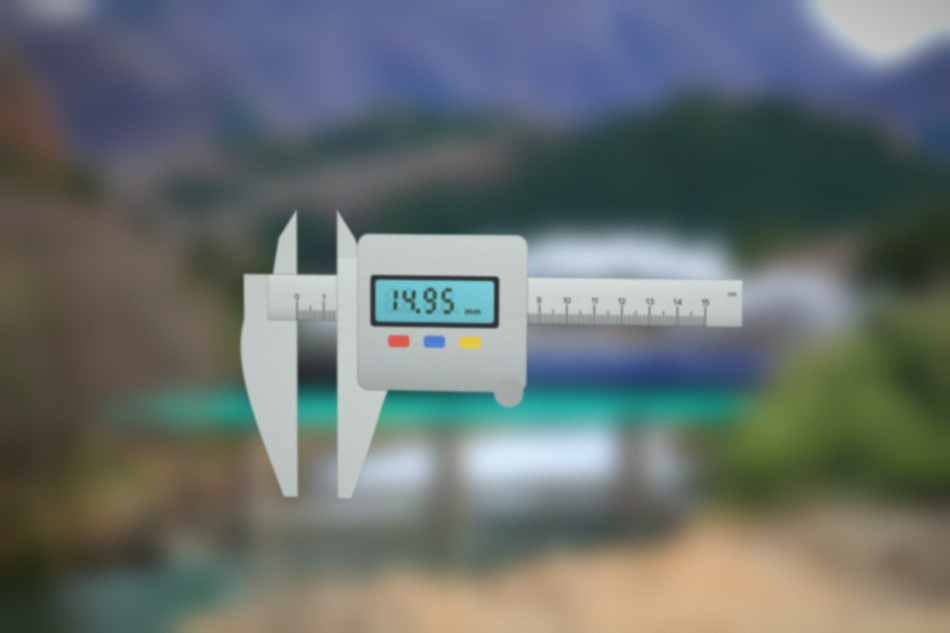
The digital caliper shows 14.95 mm
